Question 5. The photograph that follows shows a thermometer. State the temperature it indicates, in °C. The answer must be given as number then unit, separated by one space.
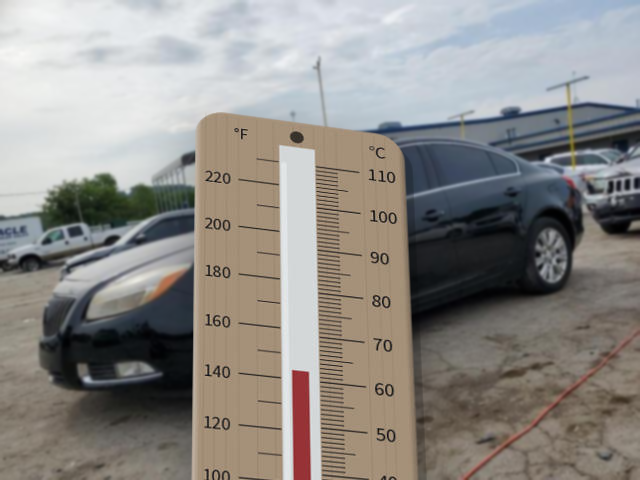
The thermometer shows 62 °C
